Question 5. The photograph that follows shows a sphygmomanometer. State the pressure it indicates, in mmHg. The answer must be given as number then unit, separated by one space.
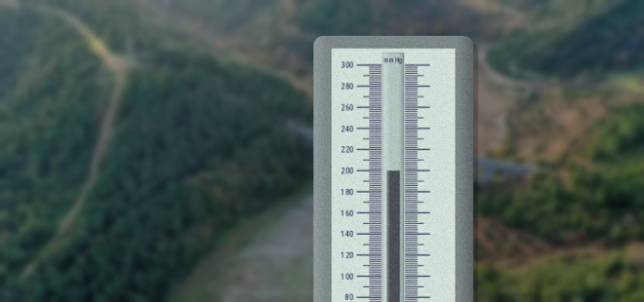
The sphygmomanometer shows 200 mmHg
